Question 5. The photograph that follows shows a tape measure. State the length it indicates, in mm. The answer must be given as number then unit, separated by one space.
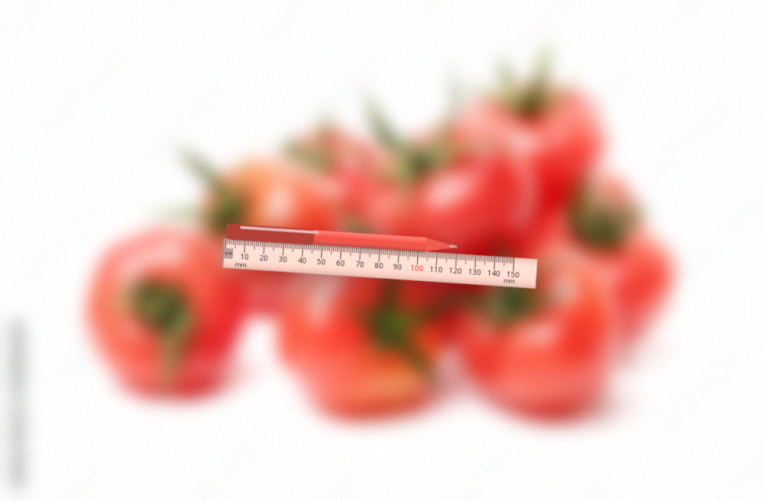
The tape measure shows 120 mm
